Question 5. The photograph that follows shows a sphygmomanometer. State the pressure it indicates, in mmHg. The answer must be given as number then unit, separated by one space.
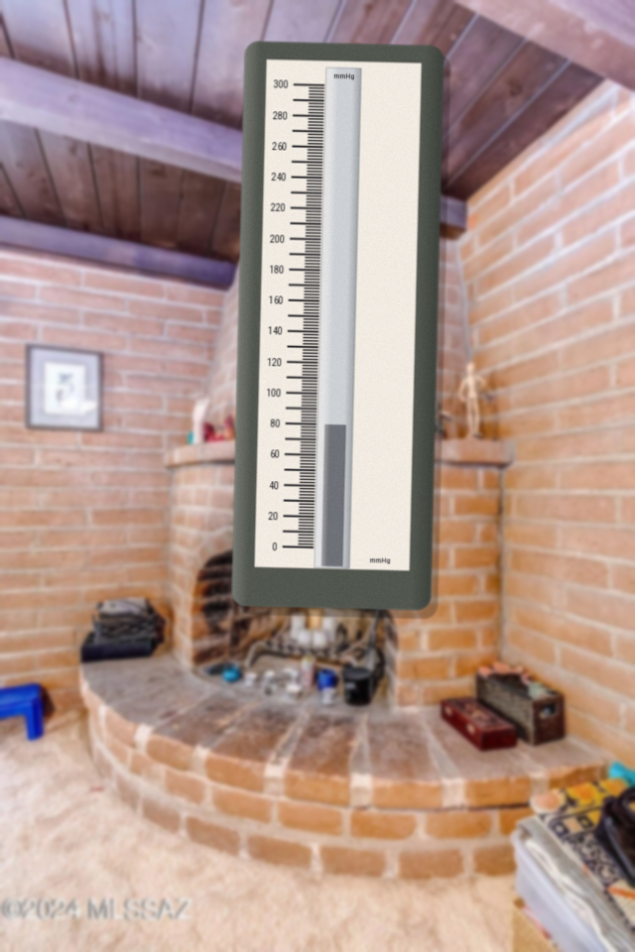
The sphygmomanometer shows 80 mmHg
